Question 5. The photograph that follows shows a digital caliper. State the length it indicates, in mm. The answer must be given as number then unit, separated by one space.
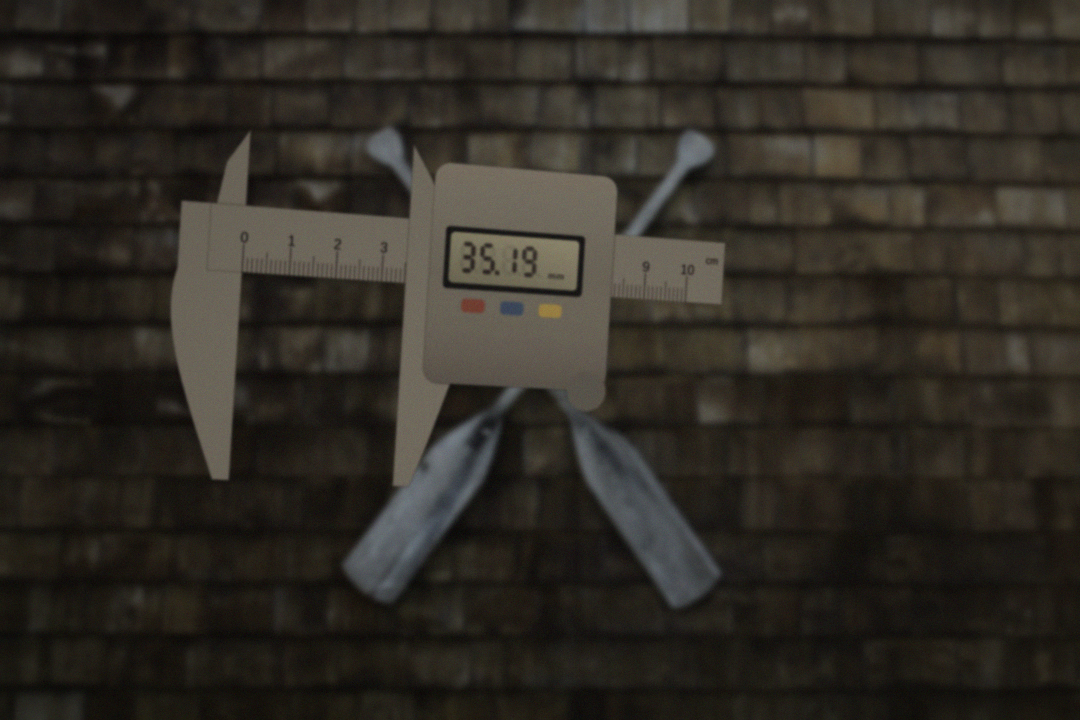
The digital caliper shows 35.19 mm
